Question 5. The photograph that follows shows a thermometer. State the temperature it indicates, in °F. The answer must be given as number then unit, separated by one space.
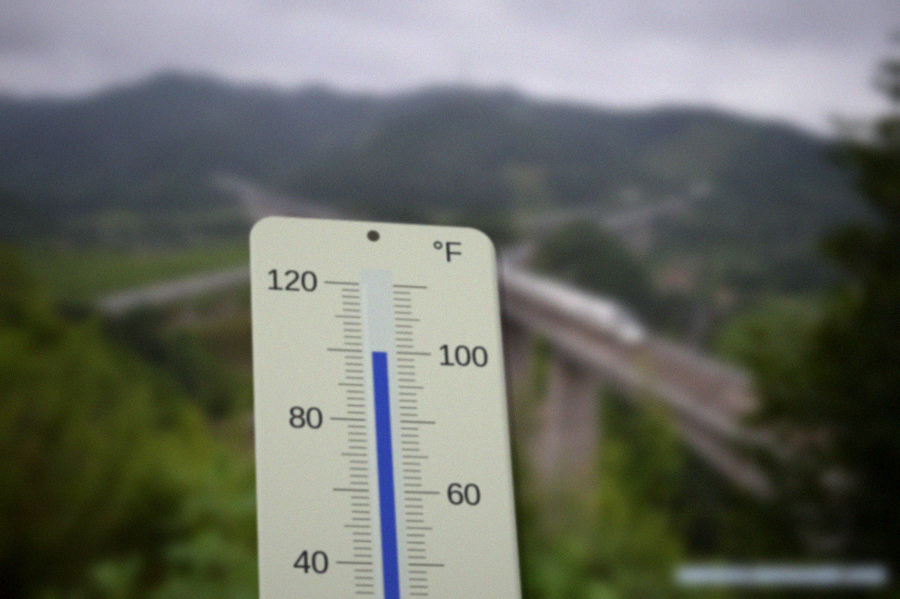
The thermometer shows 100 °F
